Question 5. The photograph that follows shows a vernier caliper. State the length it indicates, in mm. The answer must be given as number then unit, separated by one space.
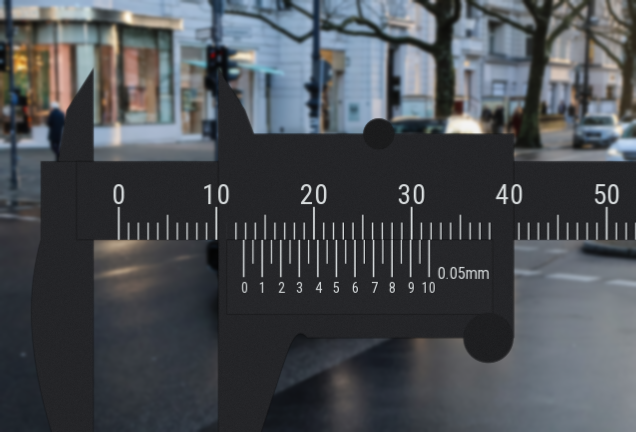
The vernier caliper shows 12.8 mm
